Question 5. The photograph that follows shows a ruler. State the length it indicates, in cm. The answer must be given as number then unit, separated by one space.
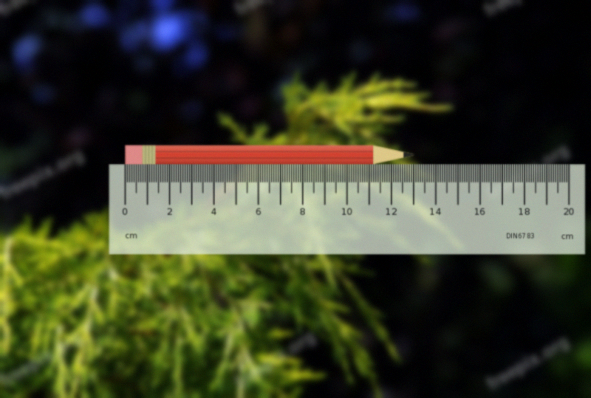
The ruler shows 13 cm
